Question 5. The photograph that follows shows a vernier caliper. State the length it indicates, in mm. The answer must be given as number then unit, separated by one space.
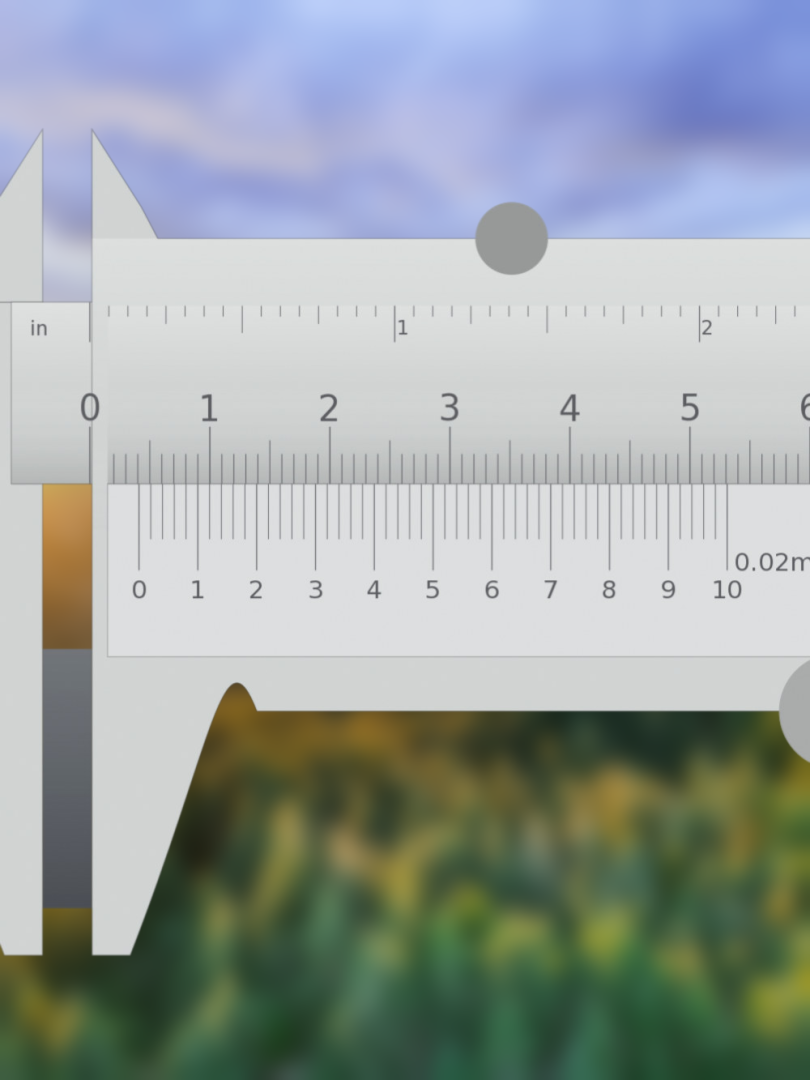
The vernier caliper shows 4.1 mm
